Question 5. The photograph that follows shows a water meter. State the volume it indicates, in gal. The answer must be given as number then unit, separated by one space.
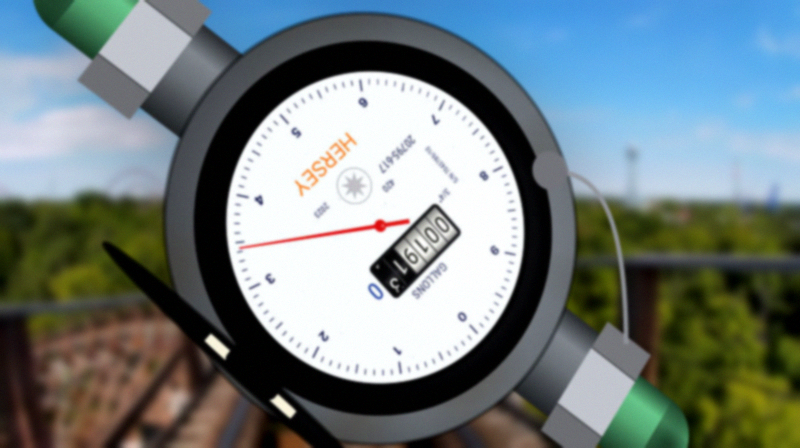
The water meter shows 19133.4 gal
